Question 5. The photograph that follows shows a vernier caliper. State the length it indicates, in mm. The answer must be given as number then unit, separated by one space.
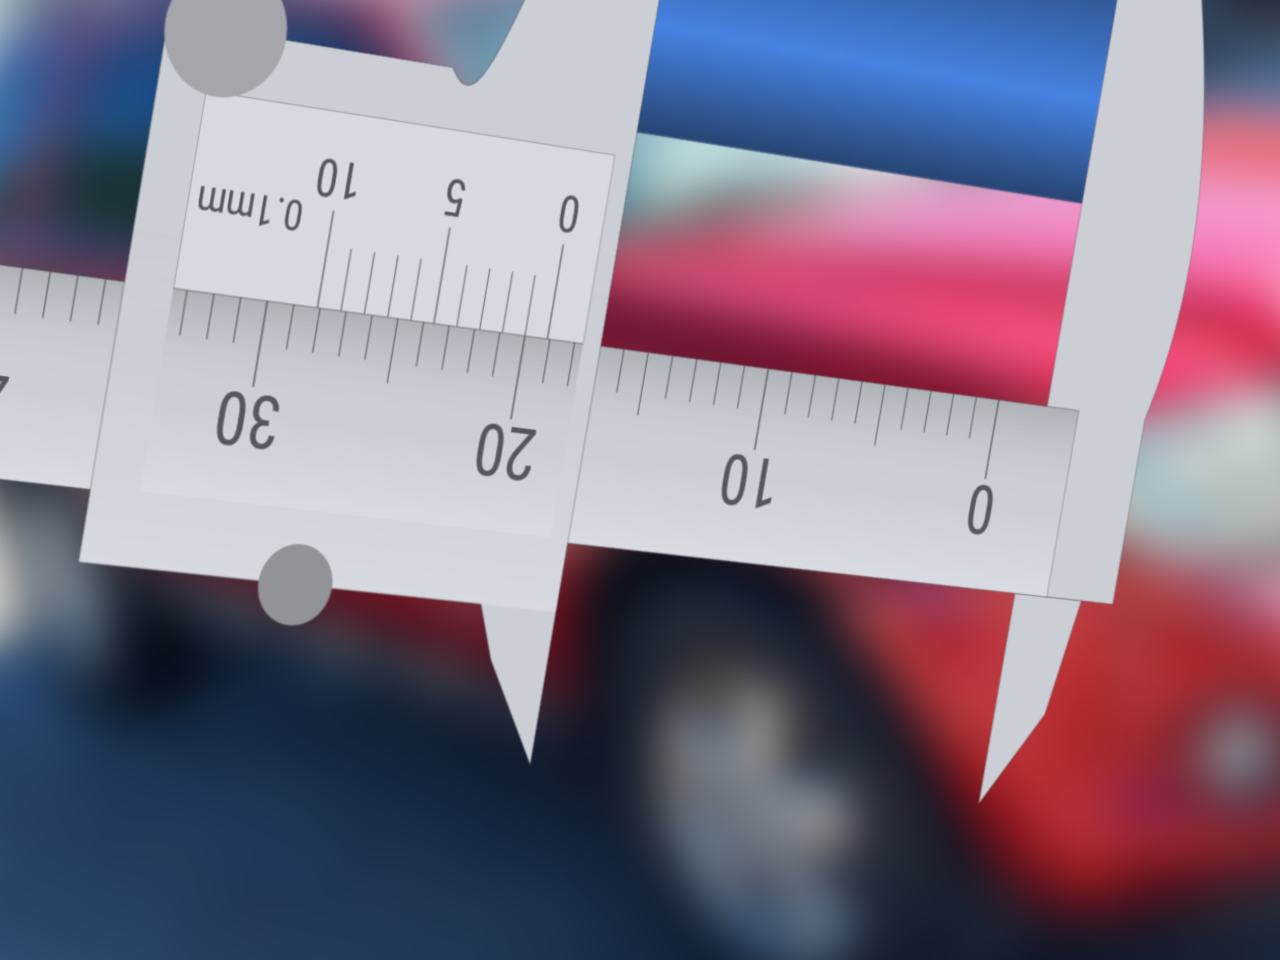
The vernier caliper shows 19.1 mm
